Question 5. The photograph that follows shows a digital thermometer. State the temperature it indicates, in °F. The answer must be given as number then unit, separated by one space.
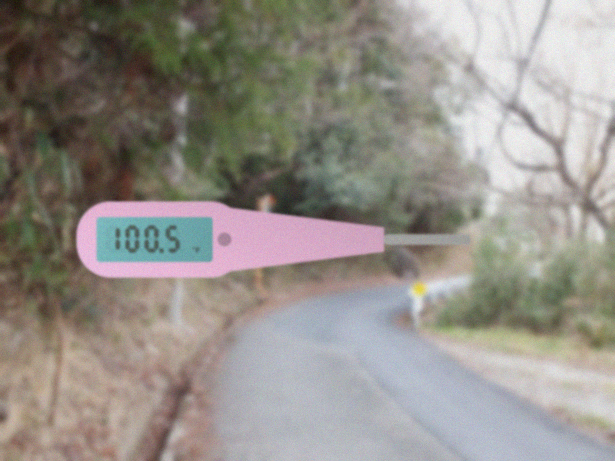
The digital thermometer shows 100.5 °F
